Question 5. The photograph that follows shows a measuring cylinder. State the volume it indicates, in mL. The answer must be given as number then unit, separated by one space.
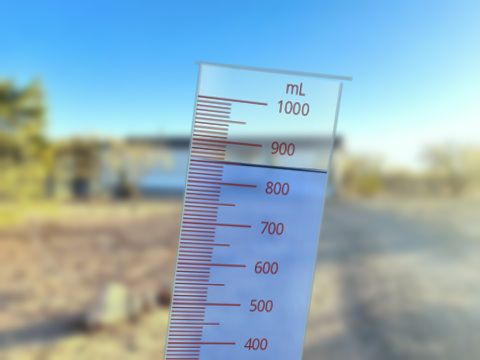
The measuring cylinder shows 850 mL
